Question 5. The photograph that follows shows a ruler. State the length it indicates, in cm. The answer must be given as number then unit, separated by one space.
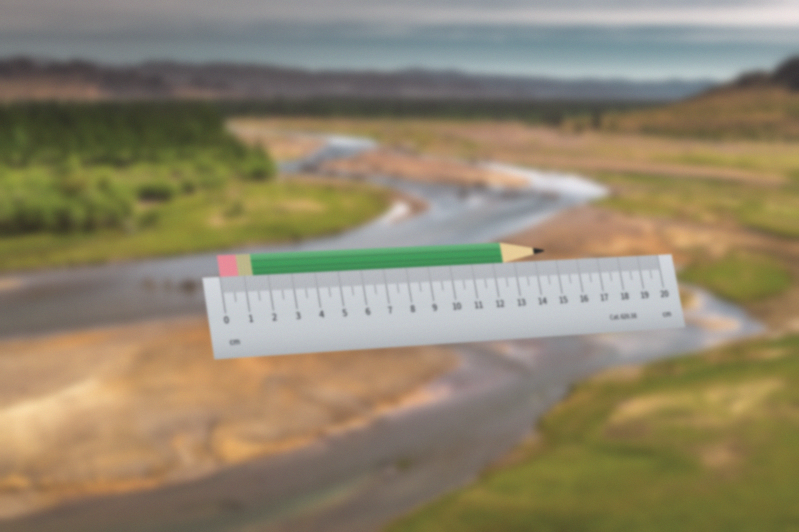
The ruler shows 14.5 cm
